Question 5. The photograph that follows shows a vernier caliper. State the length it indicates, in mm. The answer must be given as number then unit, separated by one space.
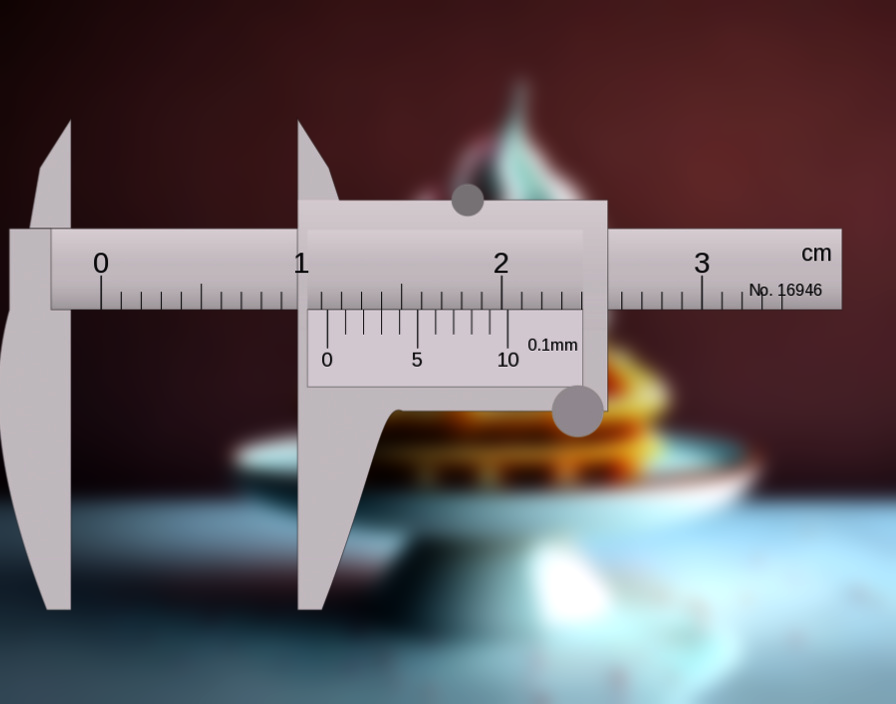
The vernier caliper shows 11.3 mm
